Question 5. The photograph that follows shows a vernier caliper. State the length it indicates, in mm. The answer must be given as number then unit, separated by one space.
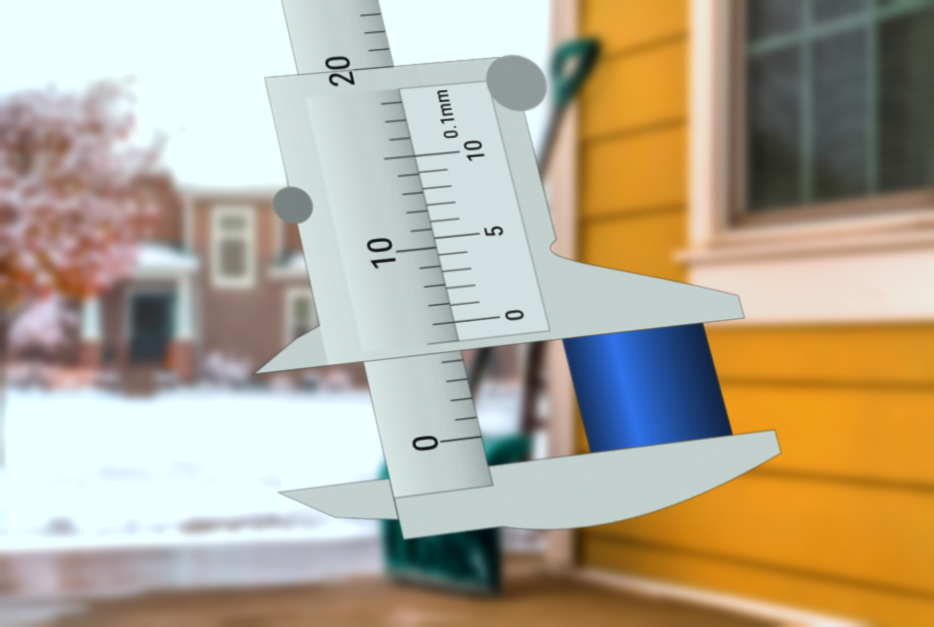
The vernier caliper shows 6.0 mm
